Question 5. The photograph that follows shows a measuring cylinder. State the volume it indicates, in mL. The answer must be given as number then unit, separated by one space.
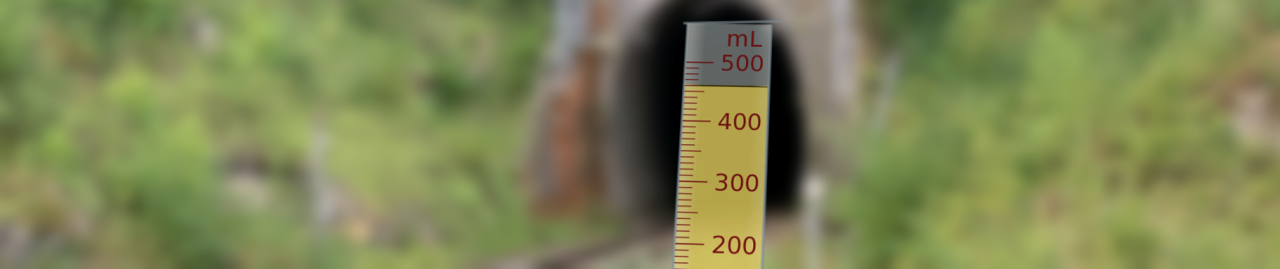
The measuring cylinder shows 460 mL
